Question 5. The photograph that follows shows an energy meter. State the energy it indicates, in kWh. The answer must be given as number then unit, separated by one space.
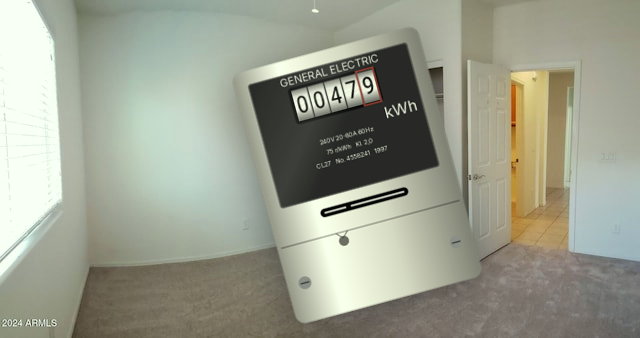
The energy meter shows 47.9 kWh
